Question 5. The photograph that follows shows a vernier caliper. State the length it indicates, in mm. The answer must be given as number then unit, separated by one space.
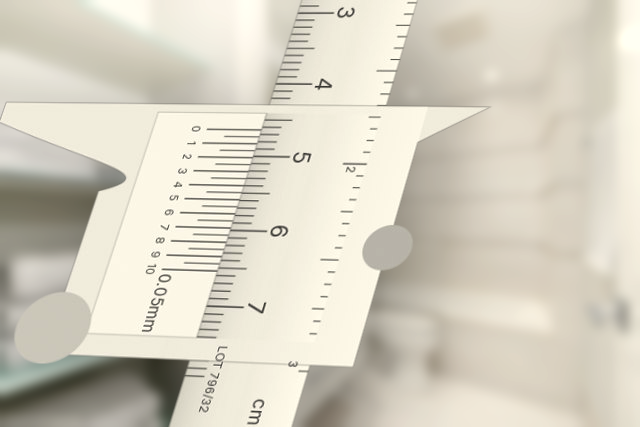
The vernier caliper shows 46.4 mm
